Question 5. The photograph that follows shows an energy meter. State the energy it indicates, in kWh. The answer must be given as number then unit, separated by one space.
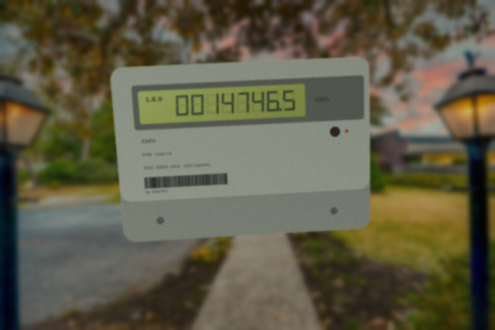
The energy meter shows 14746.5 kWh
